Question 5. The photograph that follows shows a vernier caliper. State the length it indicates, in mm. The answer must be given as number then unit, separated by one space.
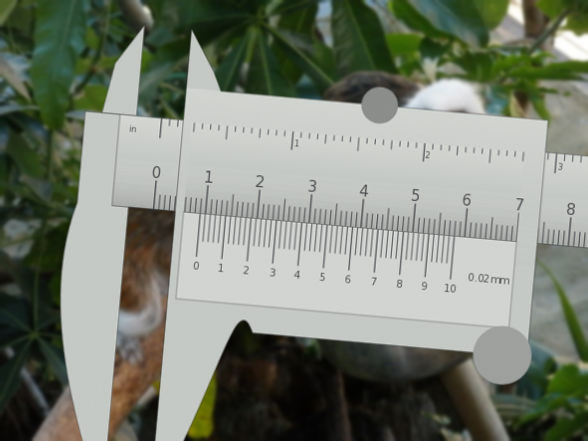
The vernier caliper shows 9.0 mm
